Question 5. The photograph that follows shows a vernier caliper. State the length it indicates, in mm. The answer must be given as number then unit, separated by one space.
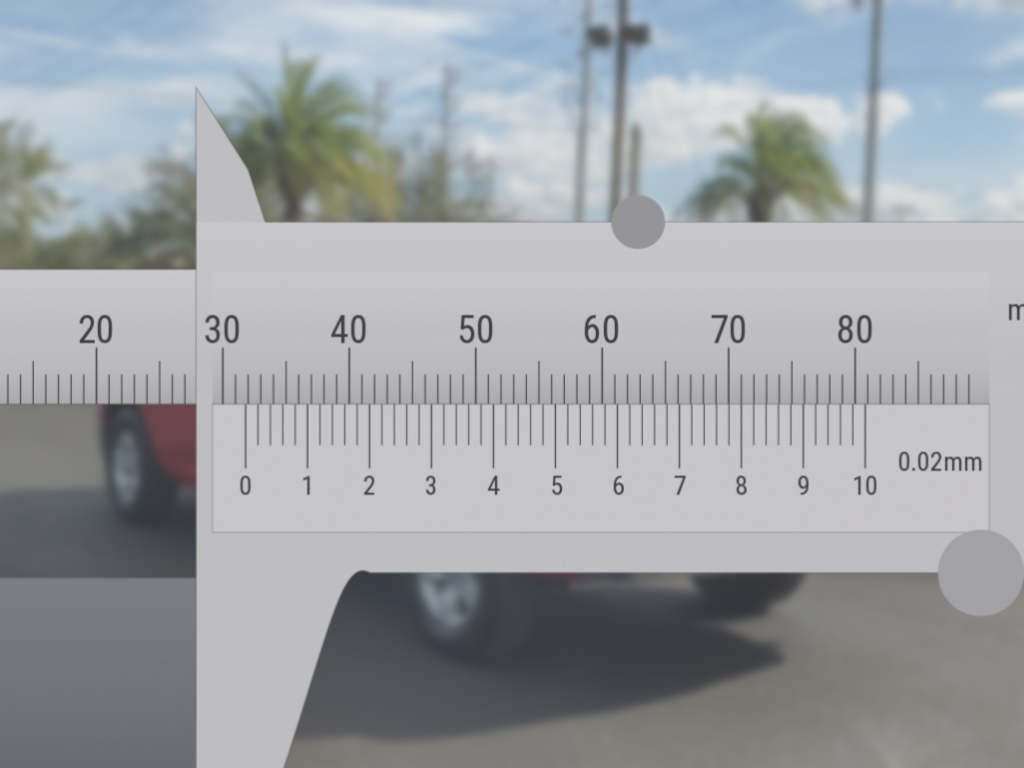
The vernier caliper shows 31.8 mm
